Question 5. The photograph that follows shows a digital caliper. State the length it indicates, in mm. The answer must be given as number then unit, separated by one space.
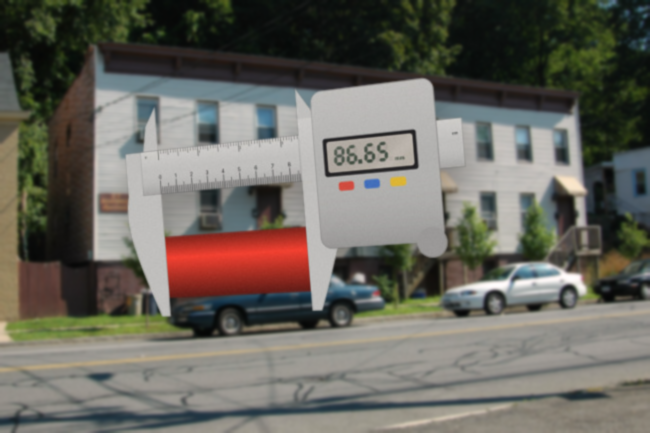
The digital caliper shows 86.65 mm
